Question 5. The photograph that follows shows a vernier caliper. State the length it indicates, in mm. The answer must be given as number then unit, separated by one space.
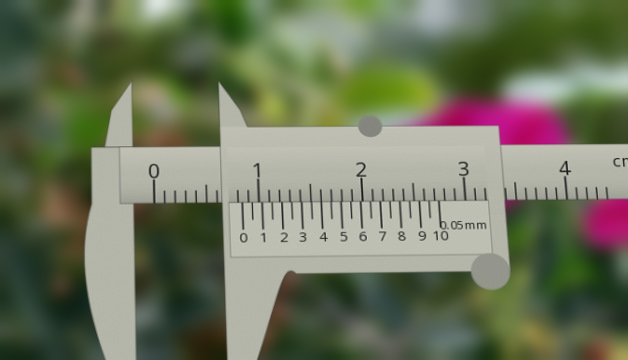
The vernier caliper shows 8.4 mm
